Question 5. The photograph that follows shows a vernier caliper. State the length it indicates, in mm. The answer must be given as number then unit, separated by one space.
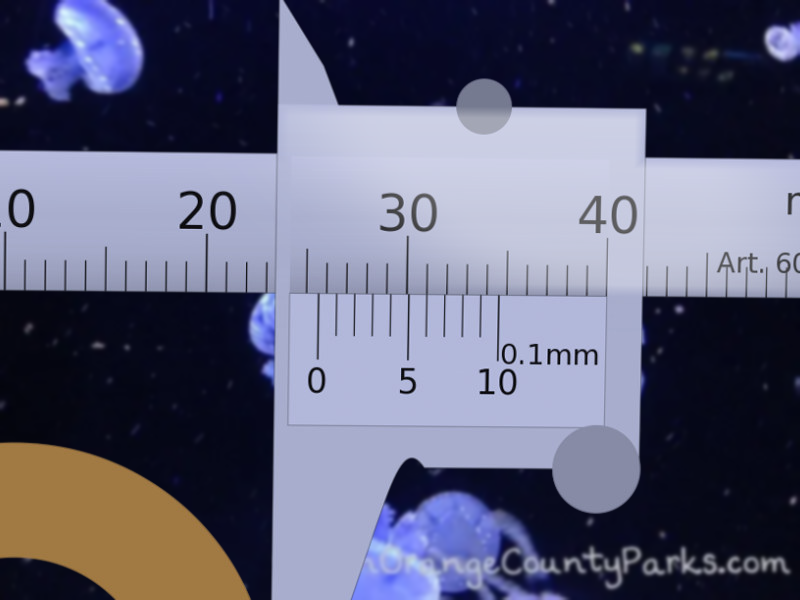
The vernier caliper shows 25.6 mm
